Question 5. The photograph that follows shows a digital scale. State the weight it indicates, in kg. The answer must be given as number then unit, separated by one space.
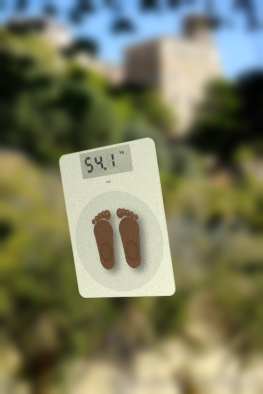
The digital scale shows 54.1 kg
